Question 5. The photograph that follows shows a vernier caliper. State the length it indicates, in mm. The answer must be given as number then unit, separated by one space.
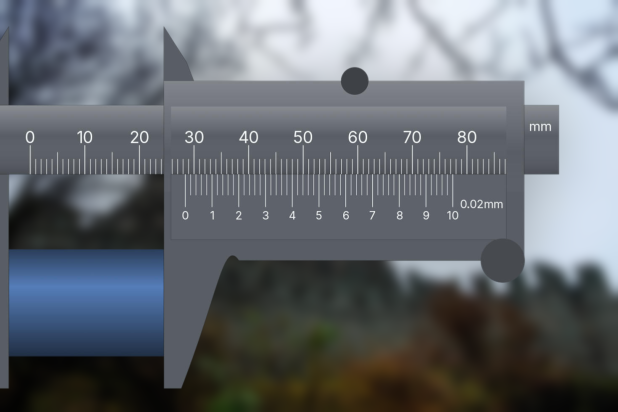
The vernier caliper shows 28.4 mm
